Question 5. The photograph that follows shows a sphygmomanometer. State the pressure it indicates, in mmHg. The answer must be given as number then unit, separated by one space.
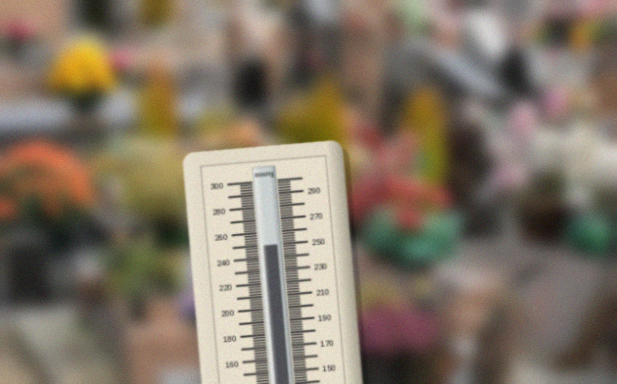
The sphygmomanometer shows 250 mmHg
